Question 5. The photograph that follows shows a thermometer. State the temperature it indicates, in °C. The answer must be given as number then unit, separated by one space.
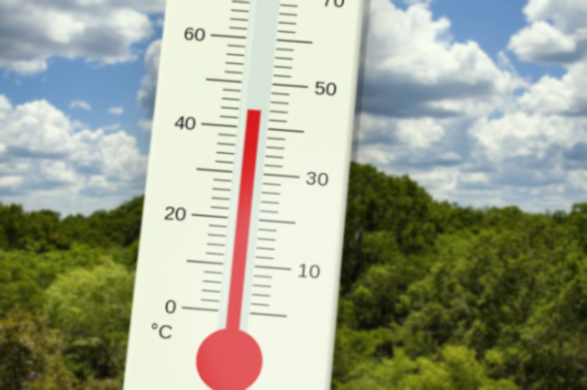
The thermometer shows 44 °C
